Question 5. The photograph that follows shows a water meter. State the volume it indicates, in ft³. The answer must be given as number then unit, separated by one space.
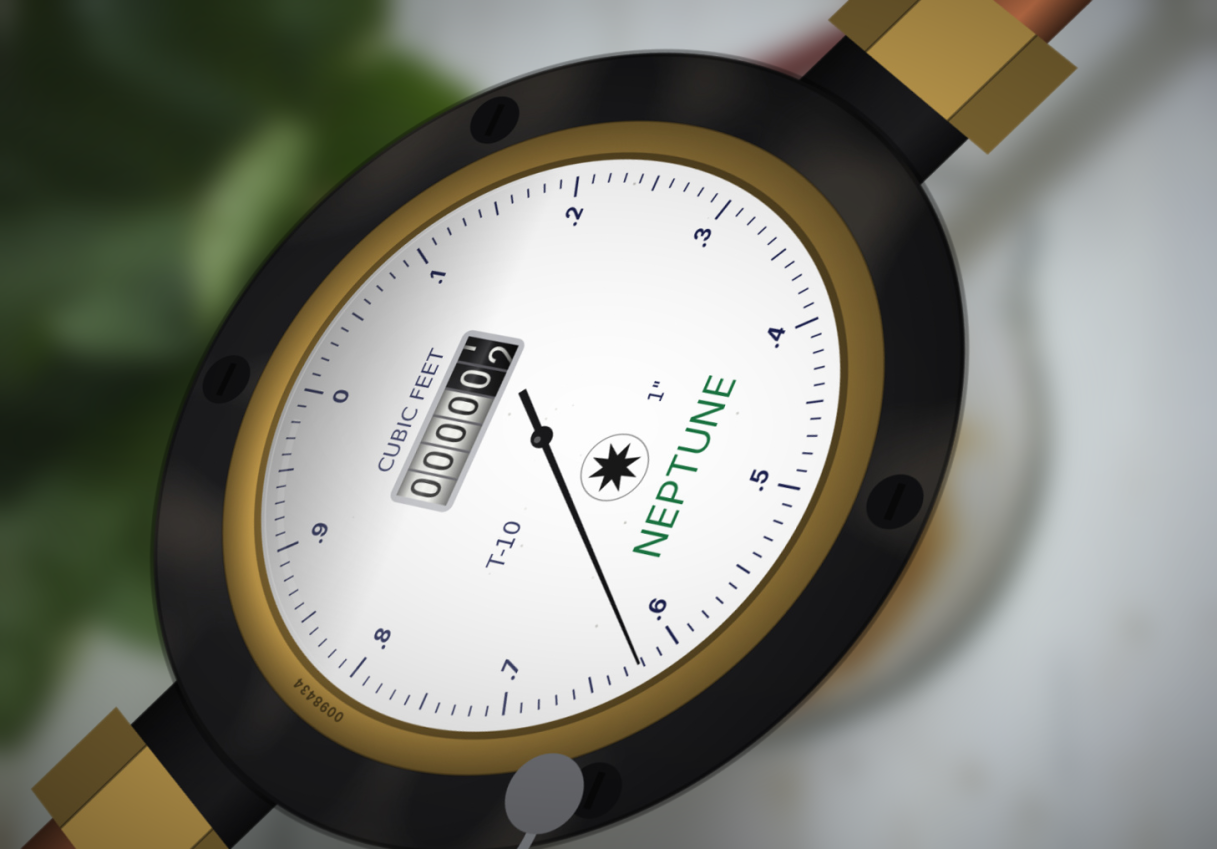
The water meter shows 1.62 ft³
